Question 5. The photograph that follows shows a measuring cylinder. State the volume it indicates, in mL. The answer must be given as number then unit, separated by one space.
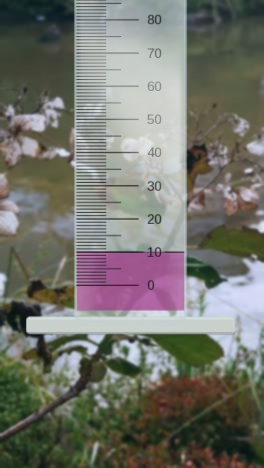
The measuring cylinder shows 10 mL
